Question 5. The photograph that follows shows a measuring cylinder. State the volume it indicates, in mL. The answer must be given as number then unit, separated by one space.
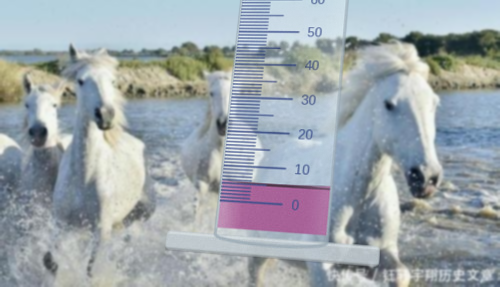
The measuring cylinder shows 5 mL
